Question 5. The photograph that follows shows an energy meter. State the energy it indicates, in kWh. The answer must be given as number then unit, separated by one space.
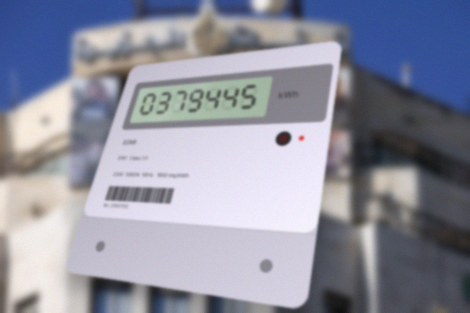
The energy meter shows 379445 kWh
